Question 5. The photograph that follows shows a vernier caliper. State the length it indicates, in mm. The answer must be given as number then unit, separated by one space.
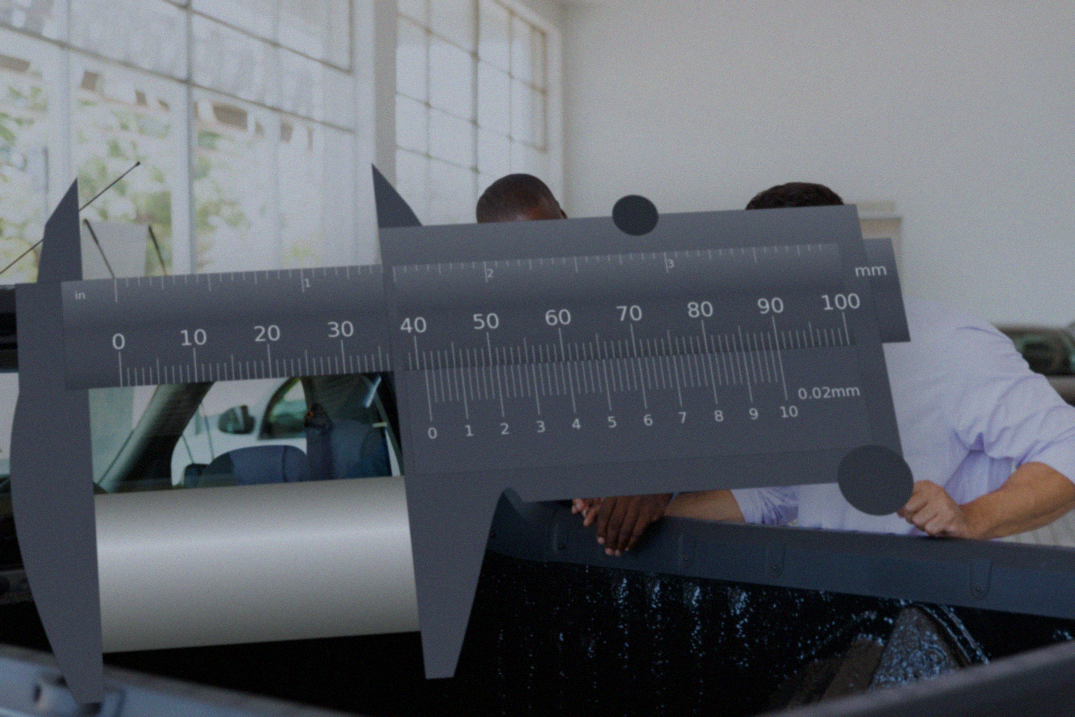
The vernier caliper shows 41.0 mm
